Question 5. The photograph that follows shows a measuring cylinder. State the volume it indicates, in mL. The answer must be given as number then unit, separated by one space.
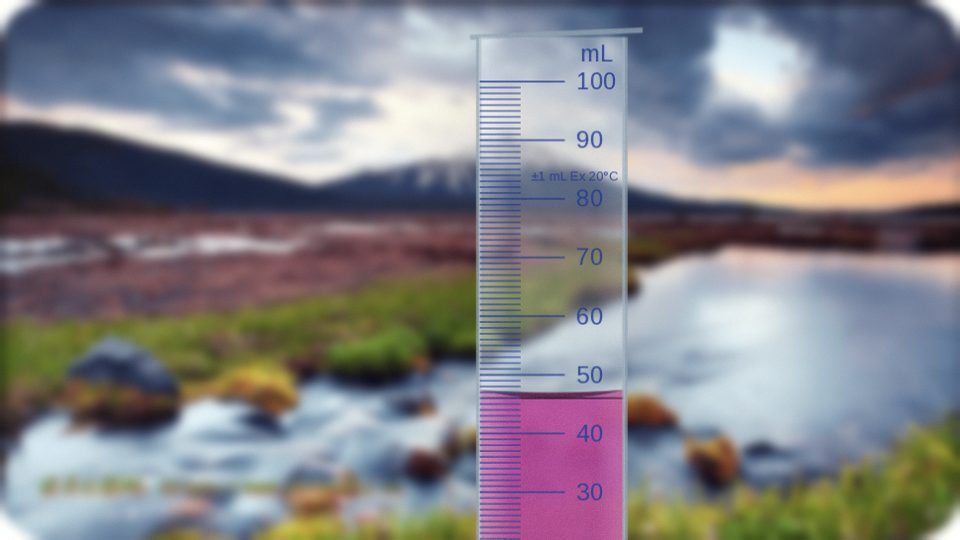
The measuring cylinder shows 46 mL
